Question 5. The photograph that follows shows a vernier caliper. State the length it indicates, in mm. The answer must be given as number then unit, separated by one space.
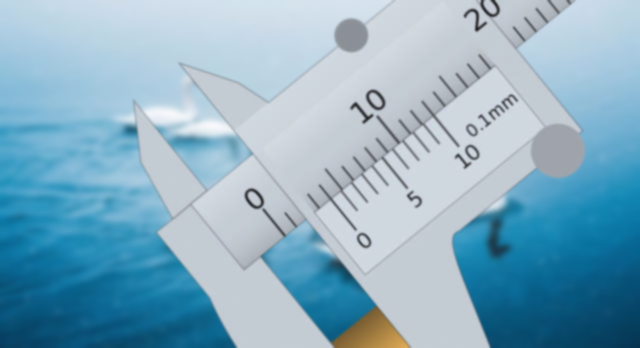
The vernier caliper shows 4.0 mm
